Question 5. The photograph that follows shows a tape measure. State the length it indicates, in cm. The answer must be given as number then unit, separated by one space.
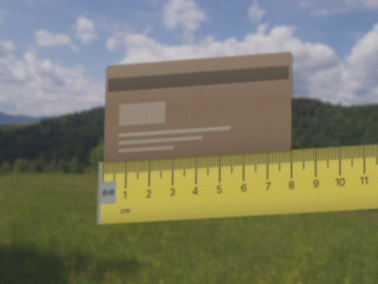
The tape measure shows 8 cm
